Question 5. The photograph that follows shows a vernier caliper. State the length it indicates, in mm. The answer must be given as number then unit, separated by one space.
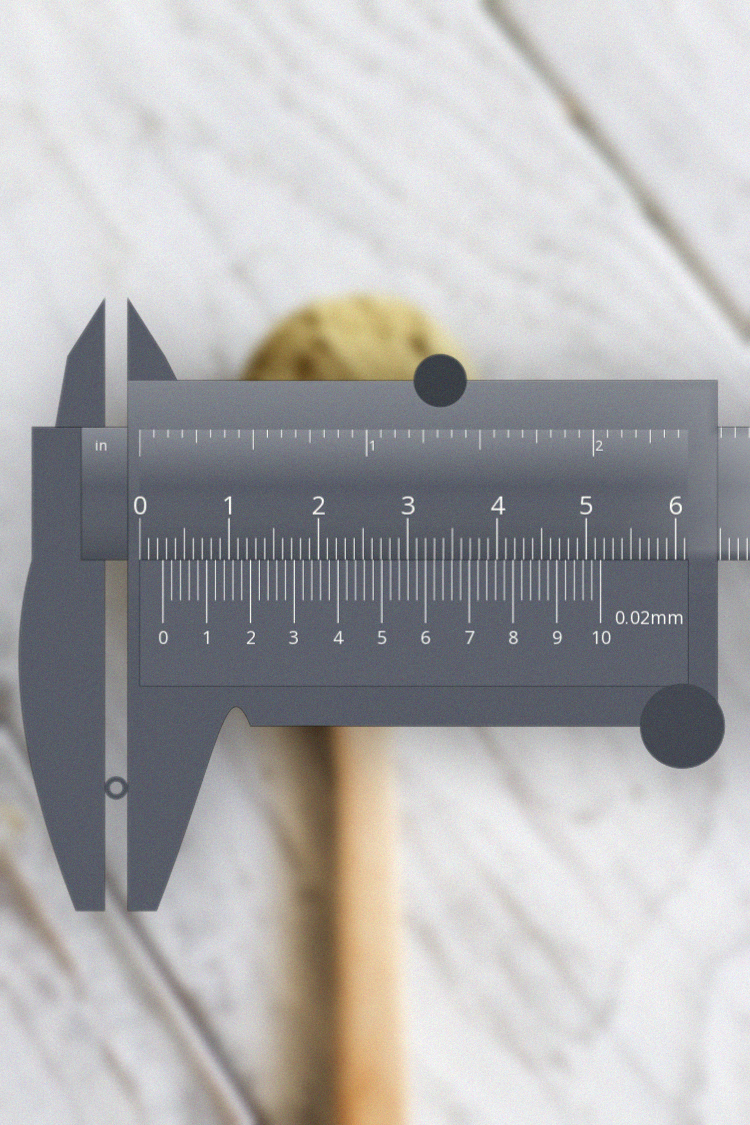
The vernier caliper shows 2.6 mm
